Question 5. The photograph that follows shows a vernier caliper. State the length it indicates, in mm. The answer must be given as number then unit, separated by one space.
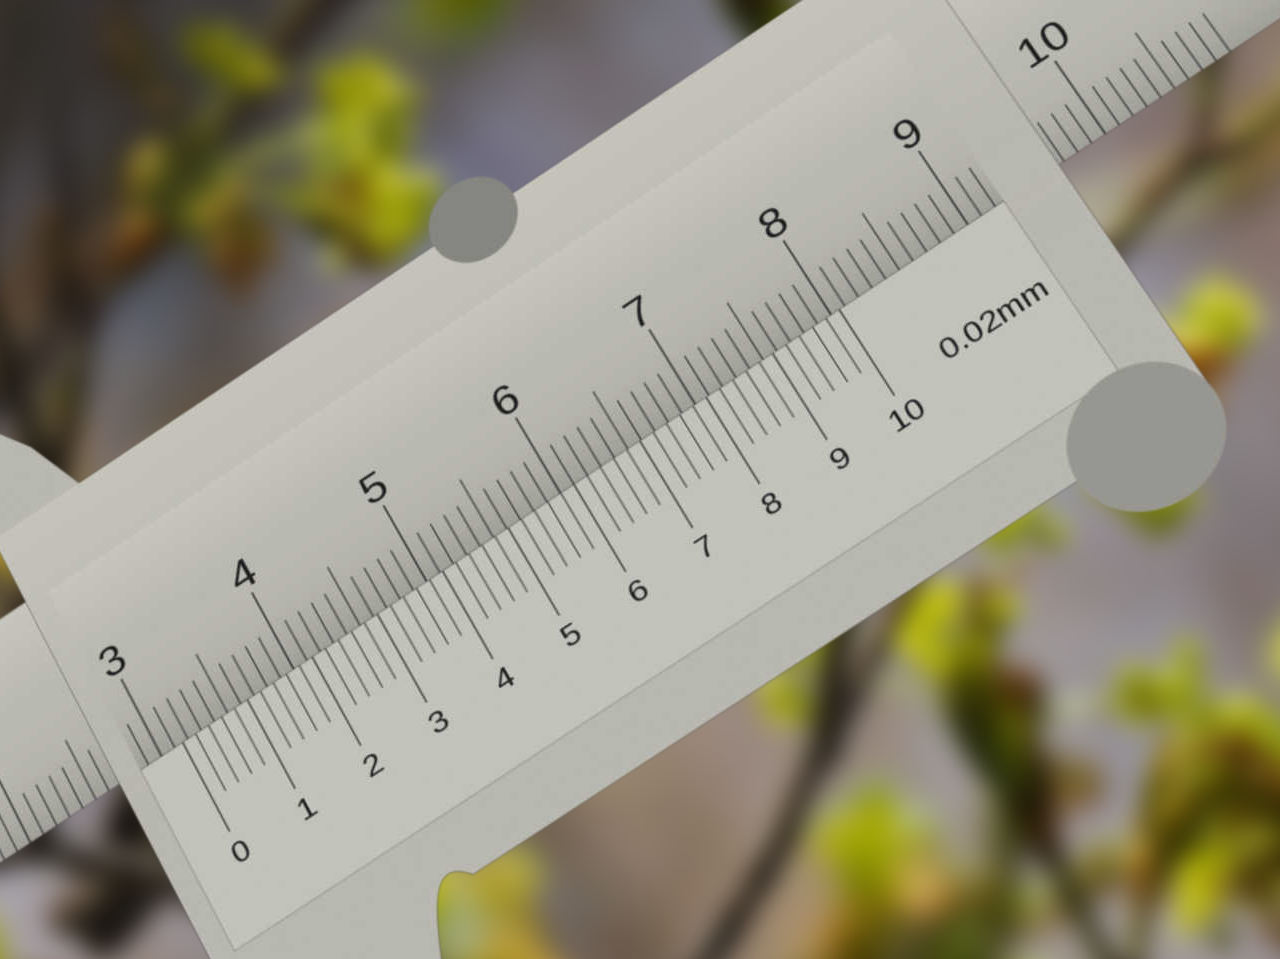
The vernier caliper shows 31.6 mm
